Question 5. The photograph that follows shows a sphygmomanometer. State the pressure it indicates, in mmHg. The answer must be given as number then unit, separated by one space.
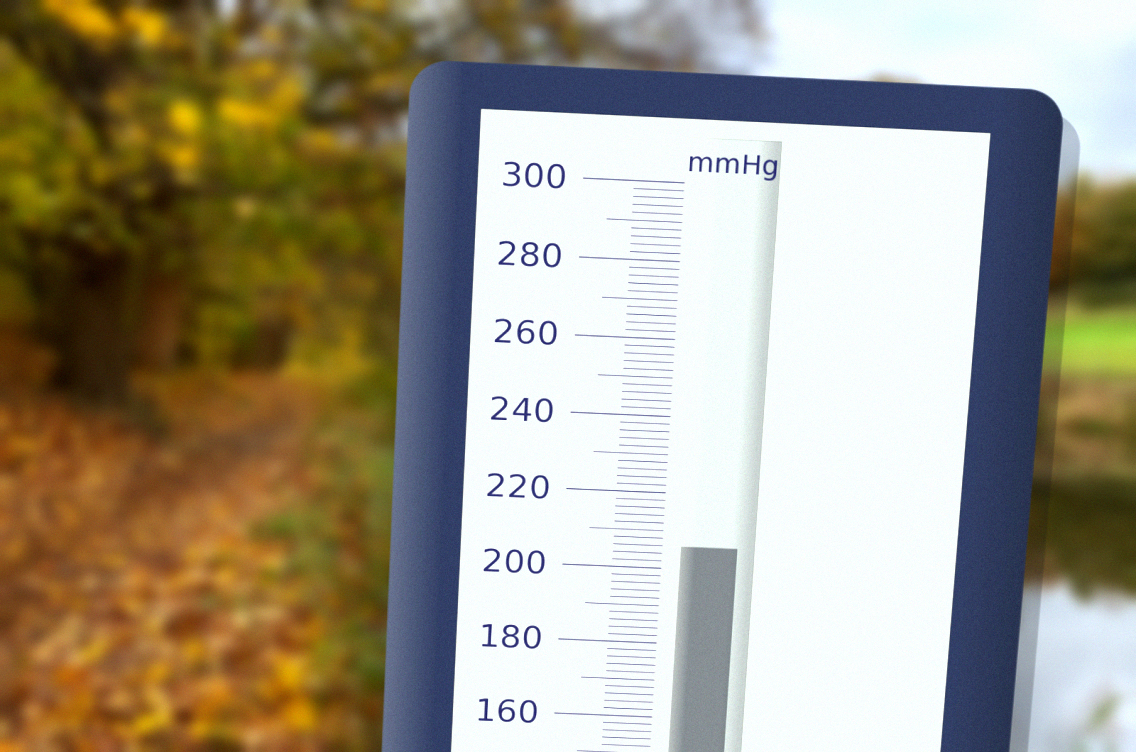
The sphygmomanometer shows 206 mmHg
